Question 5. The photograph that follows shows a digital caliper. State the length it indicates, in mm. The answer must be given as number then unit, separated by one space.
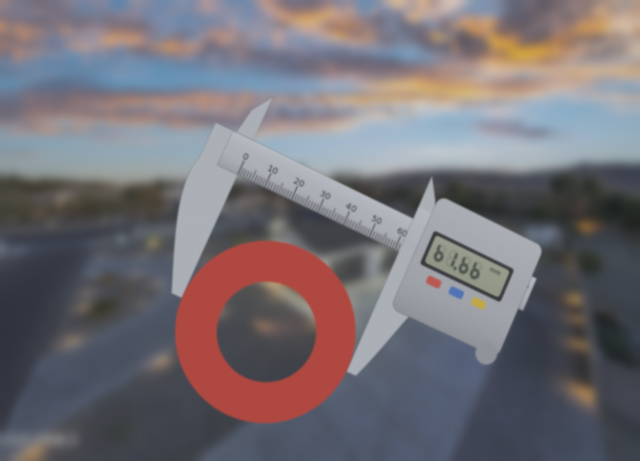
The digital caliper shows 61.66 mm
